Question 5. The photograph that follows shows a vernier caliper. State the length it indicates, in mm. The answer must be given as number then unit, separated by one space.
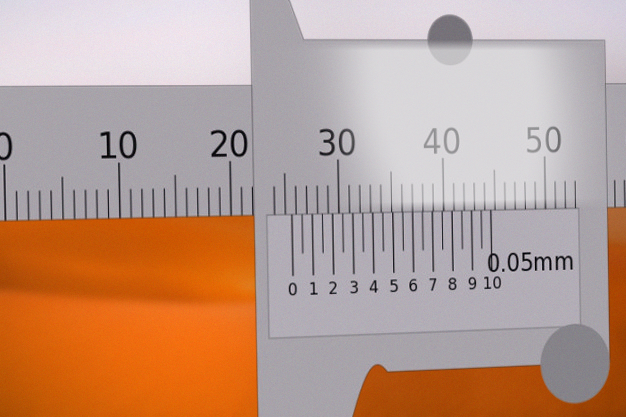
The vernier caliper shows 25.6 mm
